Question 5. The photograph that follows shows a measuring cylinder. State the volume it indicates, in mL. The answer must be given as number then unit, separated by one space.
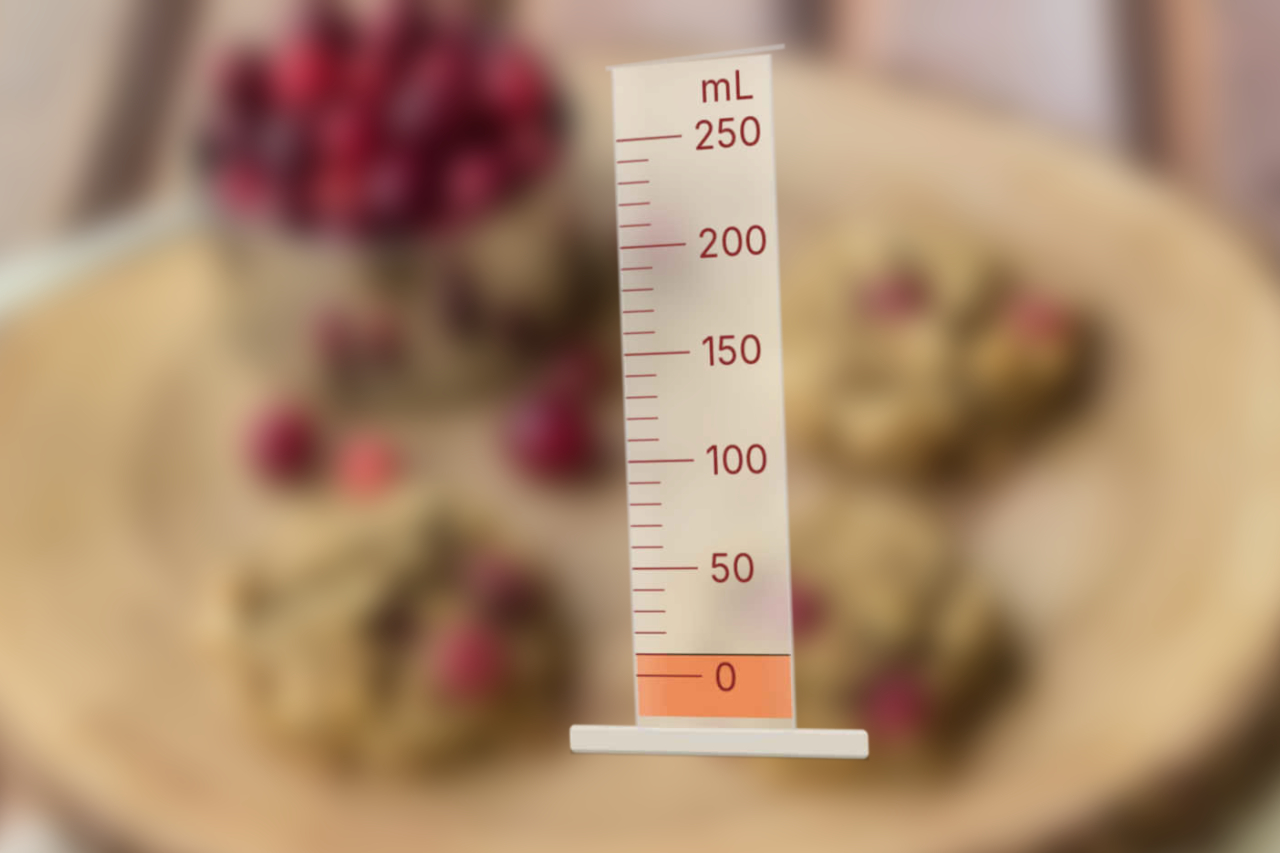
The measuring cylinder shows 10 mL
